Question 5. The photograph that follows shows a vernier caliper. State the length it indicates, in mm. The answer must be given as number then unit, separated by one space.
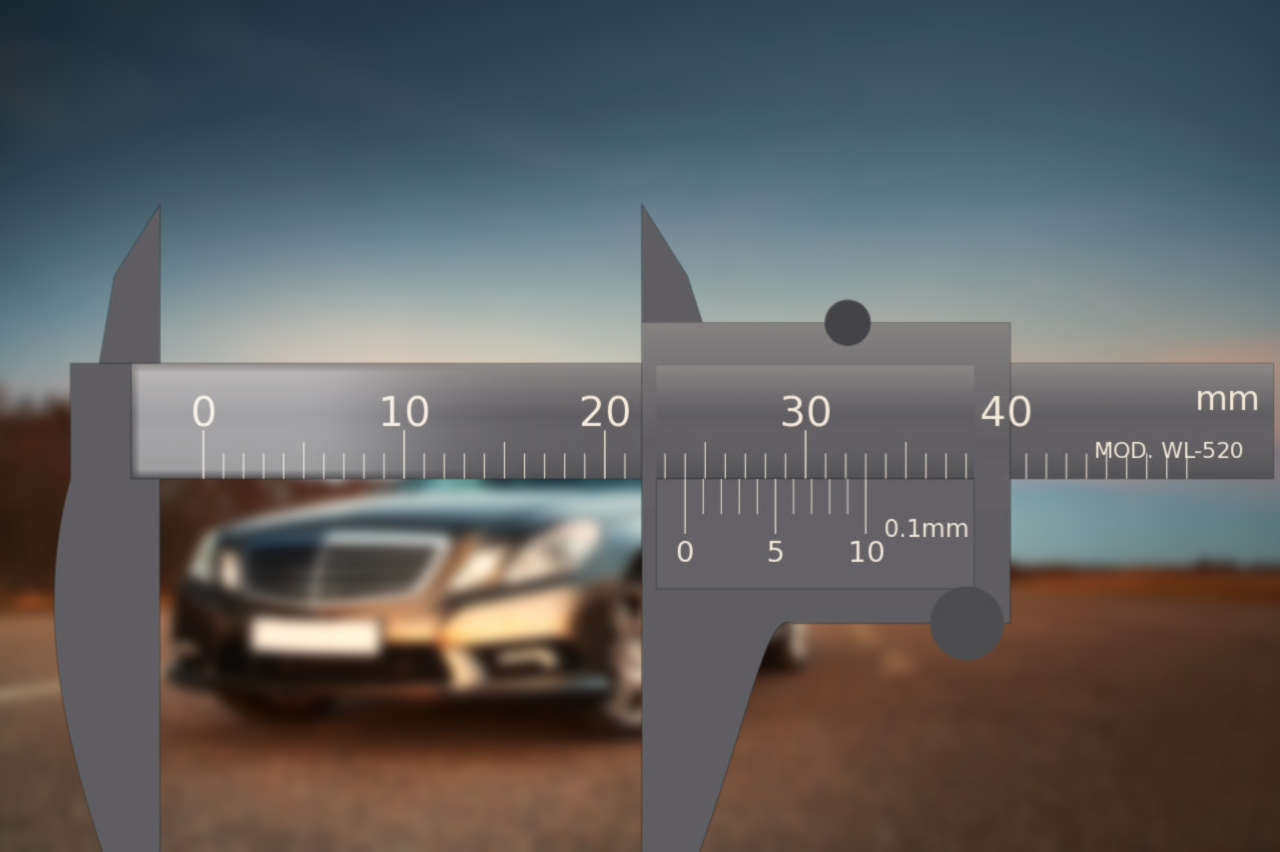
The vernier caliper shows 24.0 mm
